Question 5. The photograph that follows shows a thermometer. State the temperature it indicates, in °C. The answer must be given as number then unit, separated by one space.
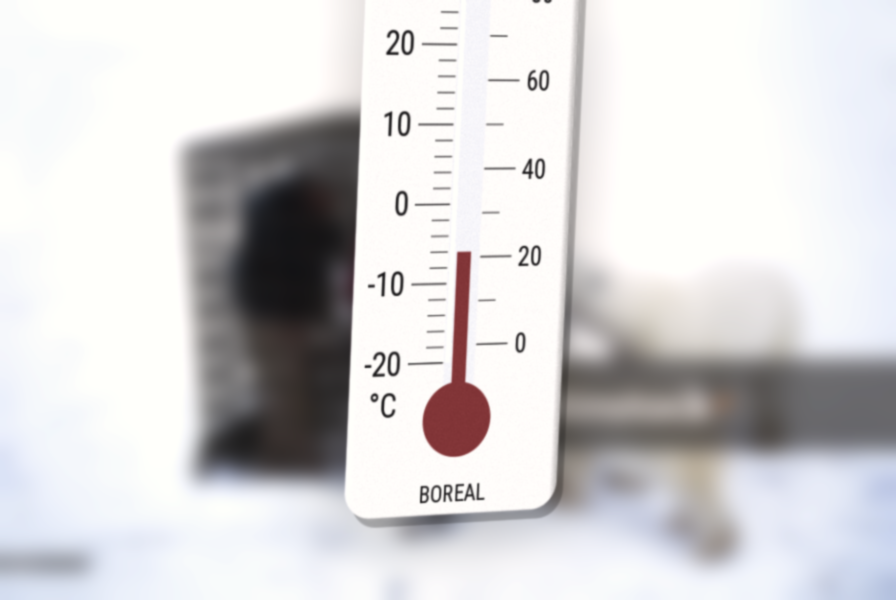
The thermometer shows -6 °C
